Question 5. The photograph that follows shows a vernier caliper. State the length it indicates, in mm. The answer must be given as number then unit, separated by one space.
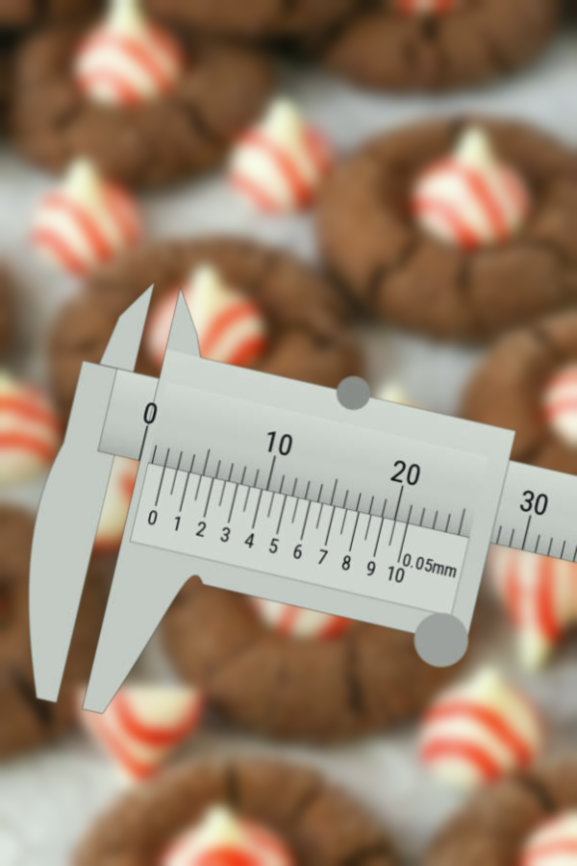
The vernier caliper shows 2.0 mm
